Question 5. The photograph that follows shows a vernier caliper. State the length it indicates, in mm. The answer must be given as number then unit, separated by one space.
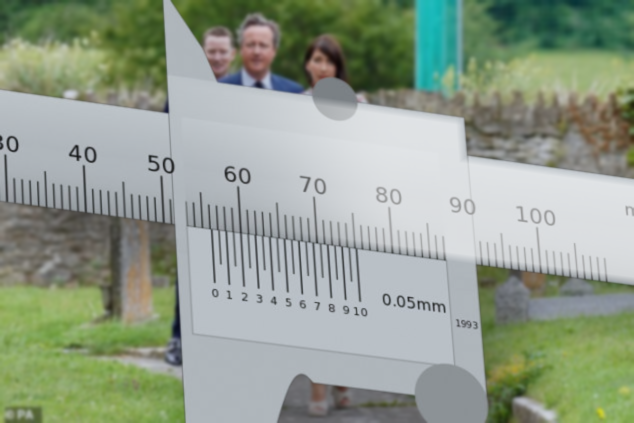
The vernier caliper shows 56.2 mm
